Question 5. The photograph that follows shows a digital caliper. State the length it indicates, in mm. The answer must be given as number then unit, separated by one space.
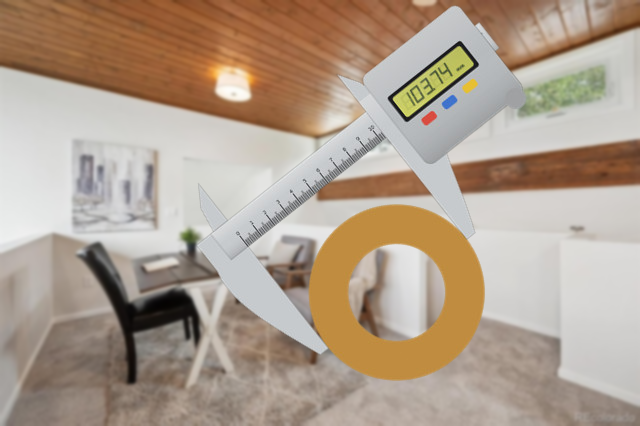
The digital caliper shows 103.74 mm
